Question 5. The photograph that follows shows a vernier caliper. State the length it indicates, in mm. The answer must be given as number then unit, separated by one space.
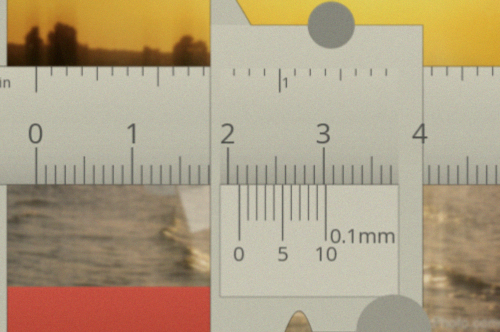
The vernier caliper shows 21.2 mm
